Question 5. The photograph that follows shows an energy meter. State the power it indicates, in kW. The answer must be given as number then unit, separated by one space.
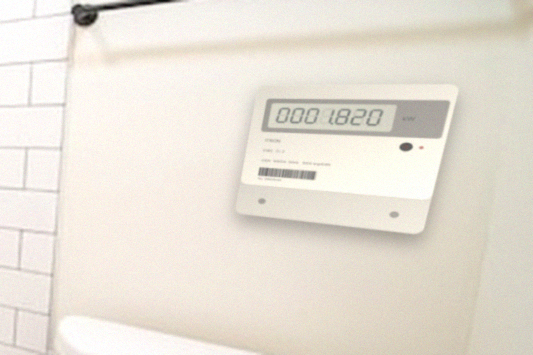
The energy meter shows 1.820 kW
